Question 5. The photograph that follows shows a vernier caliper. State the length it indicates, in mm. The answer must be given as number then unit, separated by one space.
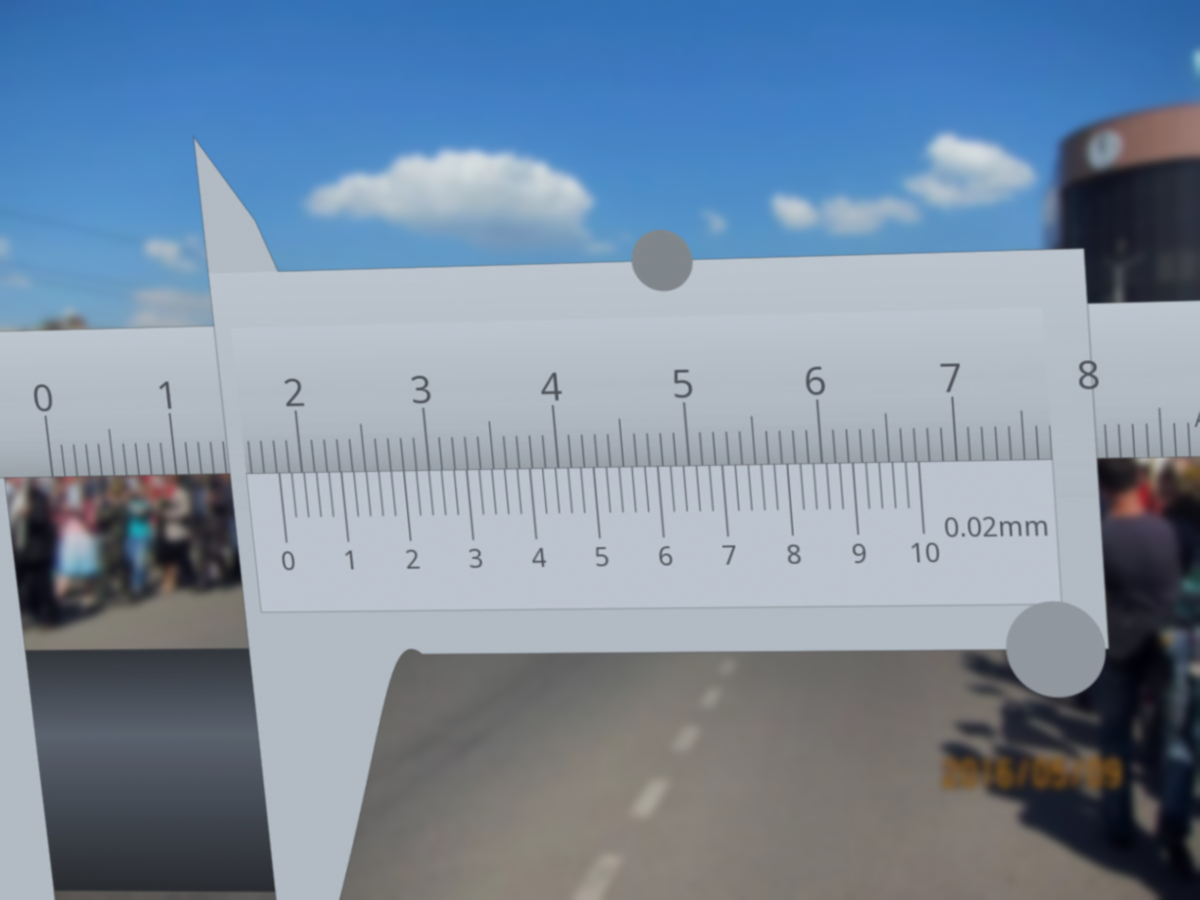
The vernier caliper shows 18.2 mm
